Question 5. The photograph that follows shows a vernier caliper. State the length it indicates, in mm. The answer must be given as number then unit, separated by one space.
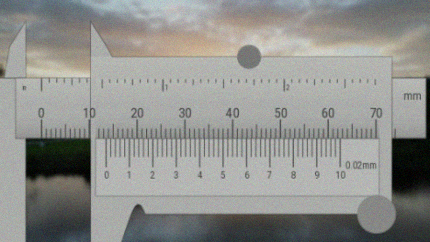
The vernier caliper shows 13.5 mm
